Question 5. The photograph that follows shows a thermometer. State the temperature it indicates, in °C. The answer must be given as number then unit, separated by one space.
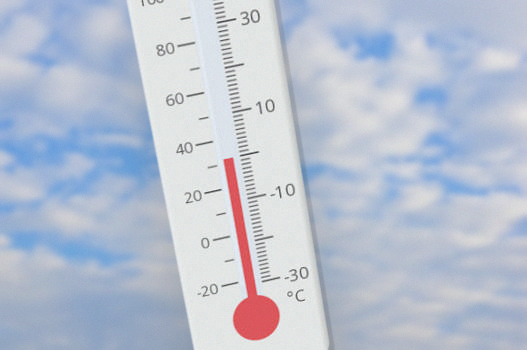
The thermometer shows 0 °C
